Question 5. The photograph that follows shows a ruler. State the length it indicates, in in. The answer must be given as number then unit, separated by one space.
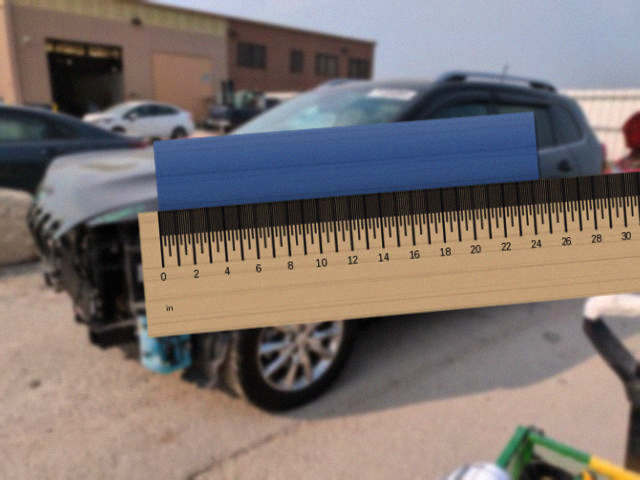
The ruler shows 24.5 in
